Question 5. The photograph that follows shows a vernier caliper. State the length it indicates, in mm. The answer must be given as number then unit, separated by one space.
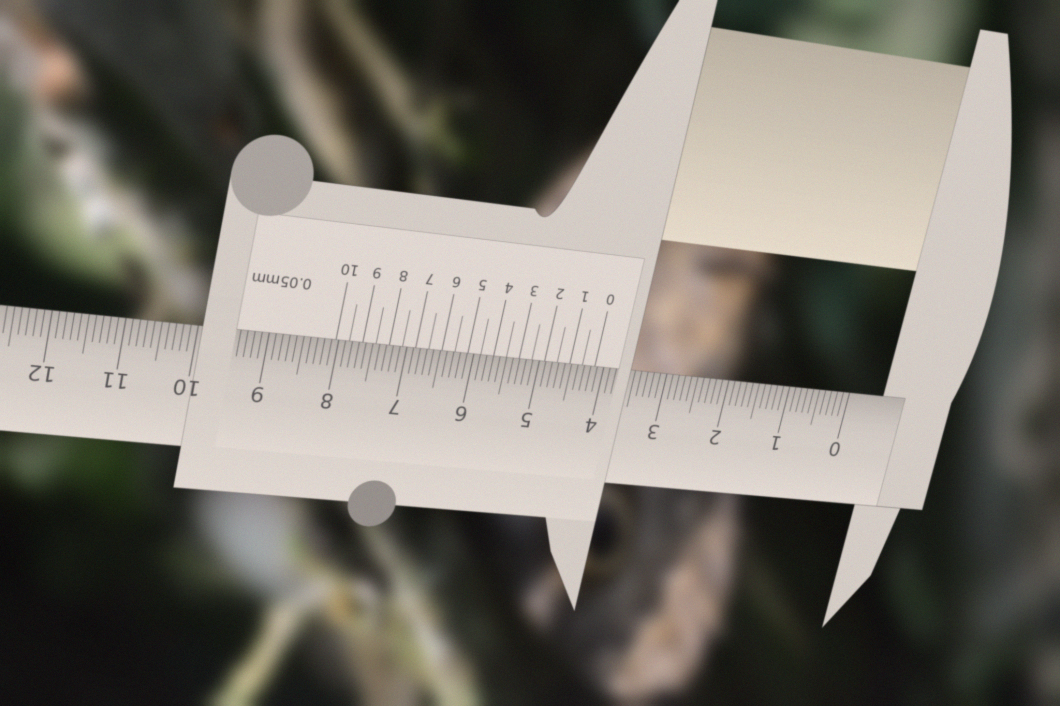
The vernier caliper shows 41.4 mm
